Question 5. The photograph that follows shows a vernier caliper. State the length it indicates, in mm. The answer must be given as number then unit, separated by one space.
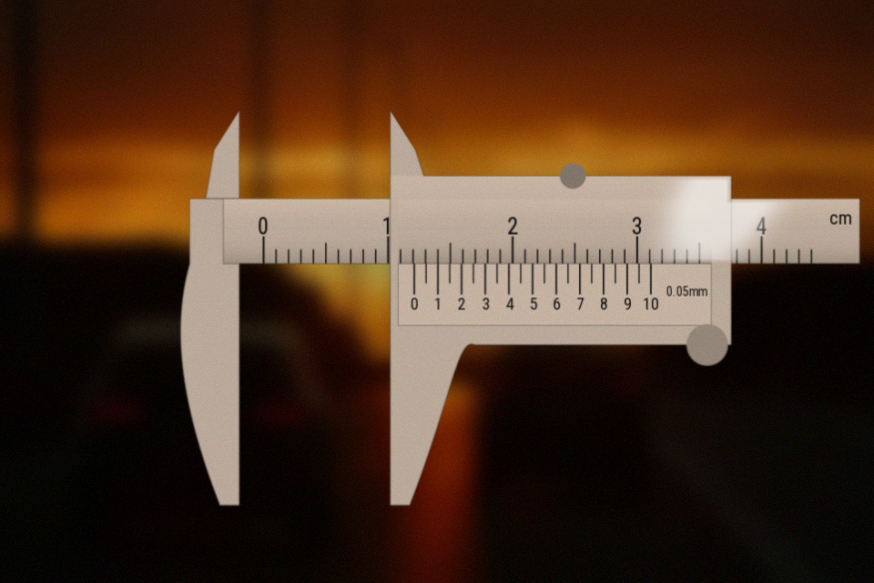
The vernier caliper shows 12.1 mm
